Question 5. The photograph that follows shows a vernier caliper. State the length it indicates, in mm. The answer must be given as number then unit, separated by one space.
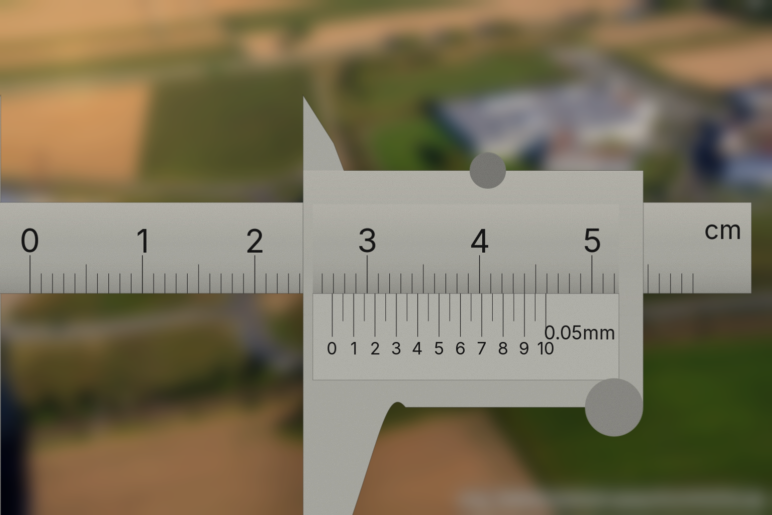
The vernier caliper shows 26.9 mm
